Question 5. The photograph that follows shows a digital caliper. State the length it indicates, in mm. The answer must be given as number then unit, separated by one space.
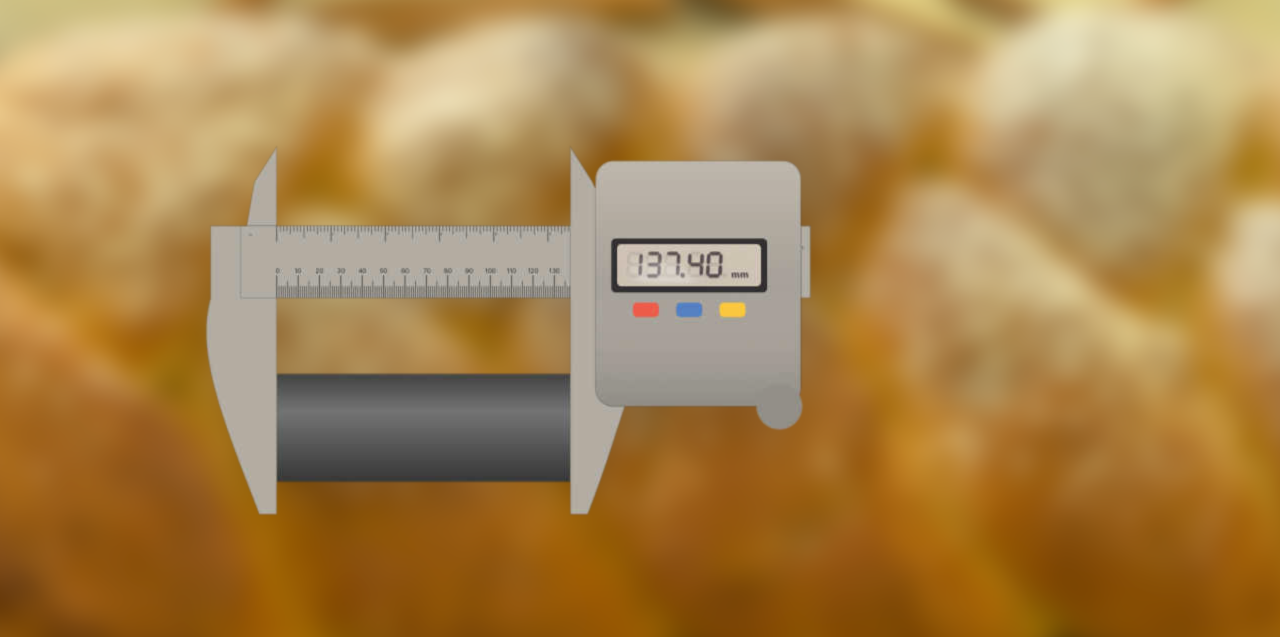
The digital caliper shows 137.40 mm
